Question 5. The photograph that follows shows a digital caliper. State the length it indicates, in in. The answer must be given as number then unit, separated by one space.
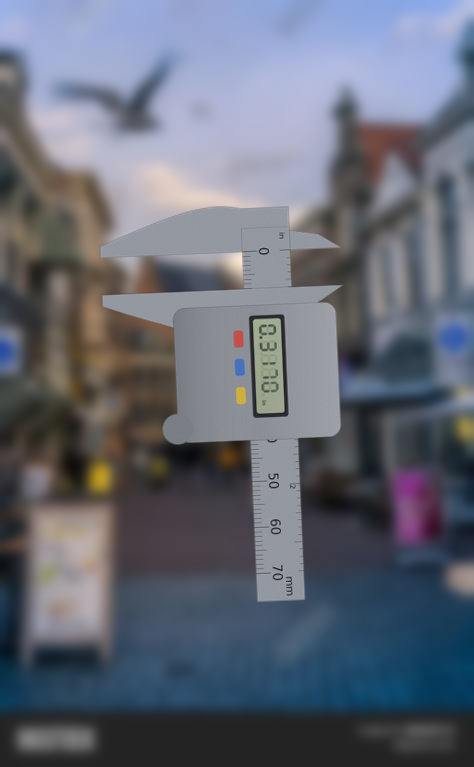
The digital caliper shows 0.3170 in
